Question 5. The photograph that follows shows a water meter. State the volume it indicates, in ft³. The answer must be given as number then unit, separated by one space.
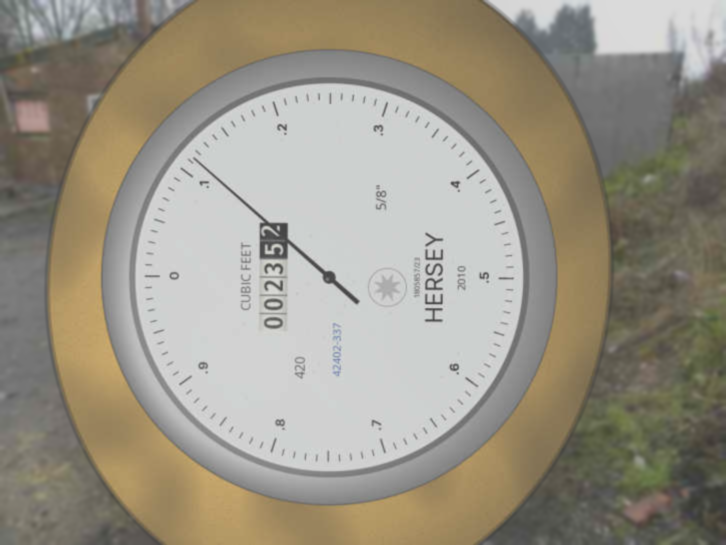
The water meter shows 2352.11 ft³
